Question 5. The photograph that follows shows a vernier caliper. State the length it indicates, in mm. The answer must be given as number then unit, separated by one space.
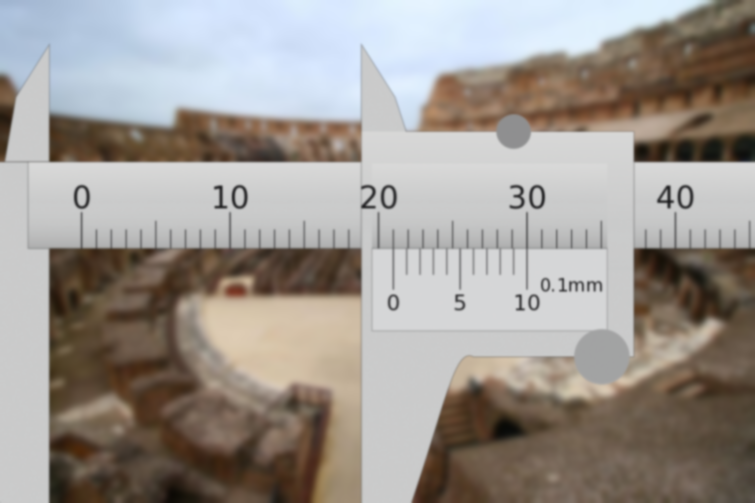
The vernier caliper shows 21.0 mm
